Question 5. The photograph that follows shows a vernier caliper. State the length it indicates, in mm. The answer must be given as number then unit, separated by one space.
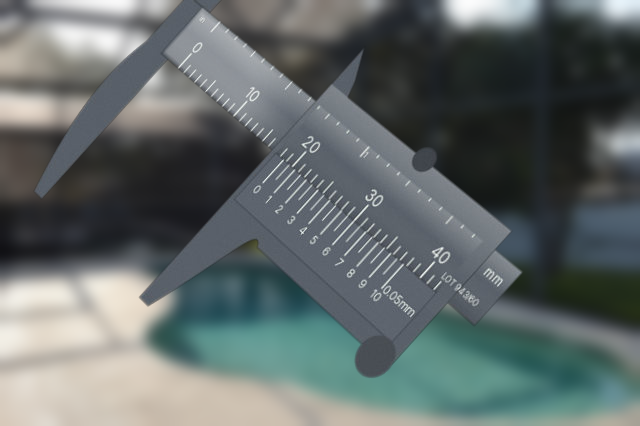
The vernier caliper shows 18.6 mm
